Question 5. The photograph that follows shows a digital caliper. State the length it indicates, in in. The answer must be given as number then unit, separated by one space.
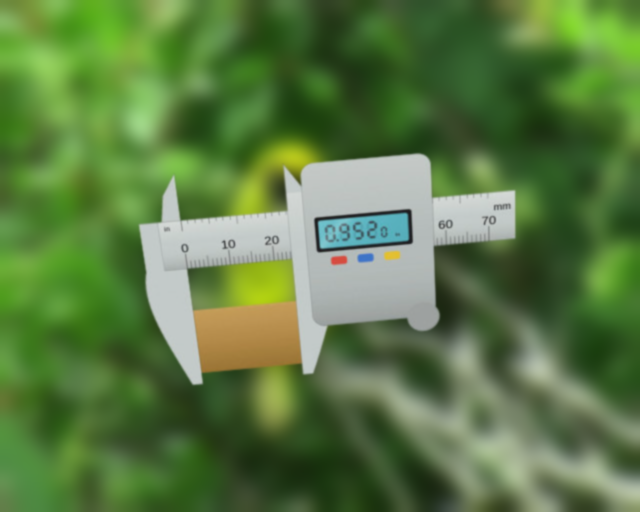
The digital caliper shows 0.9520 in
